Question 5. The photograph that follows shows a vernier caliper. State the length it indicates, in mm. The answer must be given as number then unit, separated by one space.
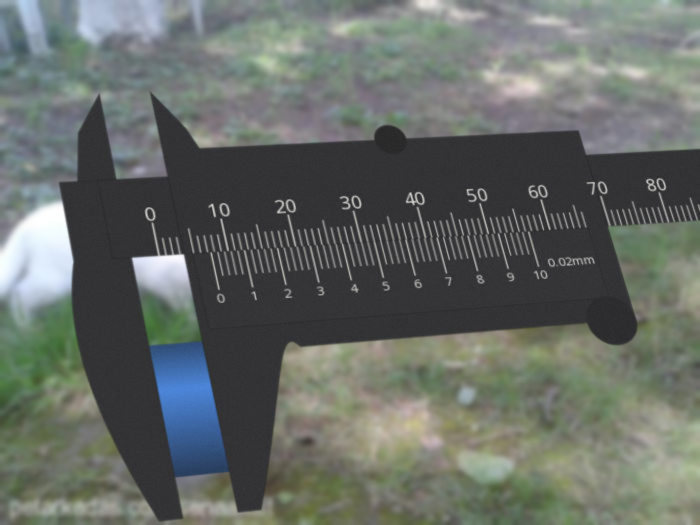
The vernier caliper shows 7.5 mm
